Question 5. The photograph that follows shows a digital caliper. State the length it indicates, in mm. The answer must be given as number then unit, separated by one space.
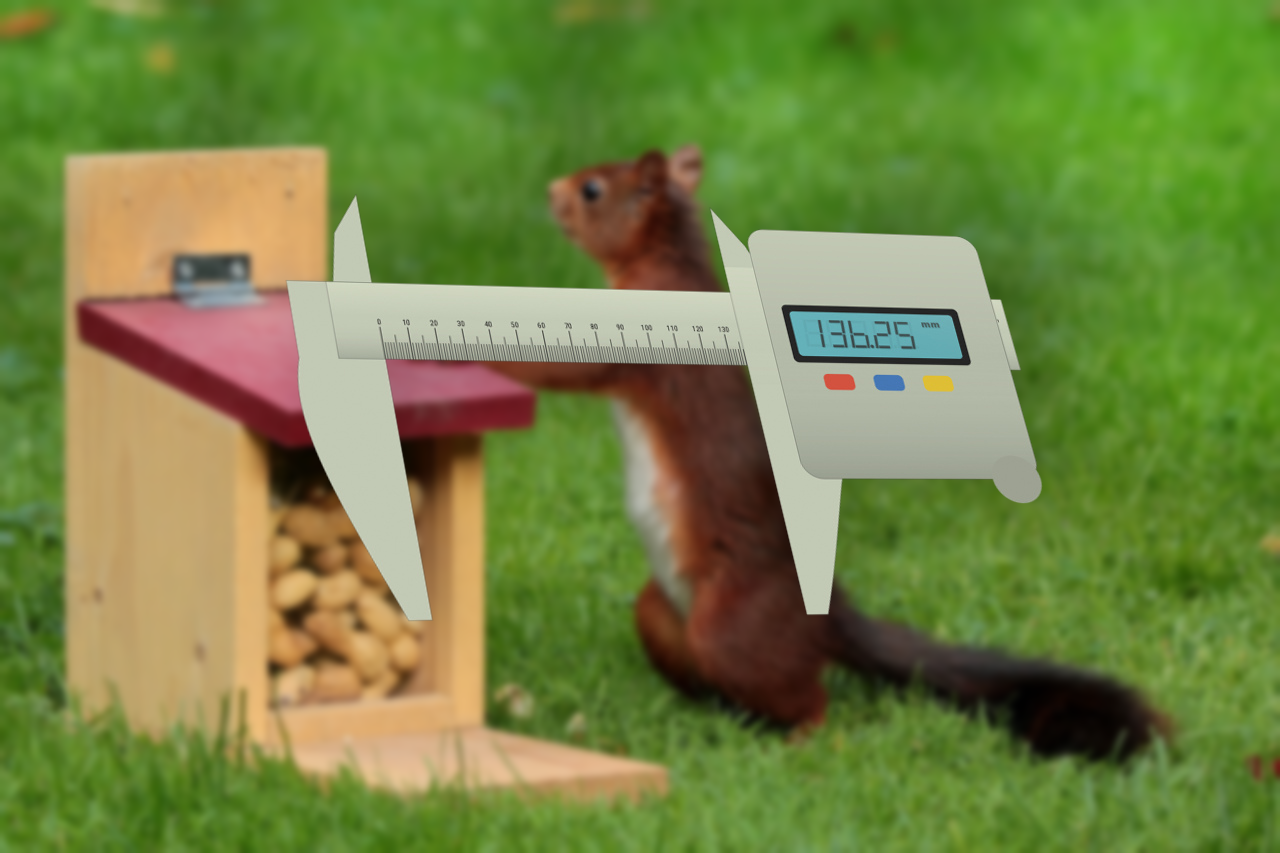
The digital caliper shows 136.25 mm
